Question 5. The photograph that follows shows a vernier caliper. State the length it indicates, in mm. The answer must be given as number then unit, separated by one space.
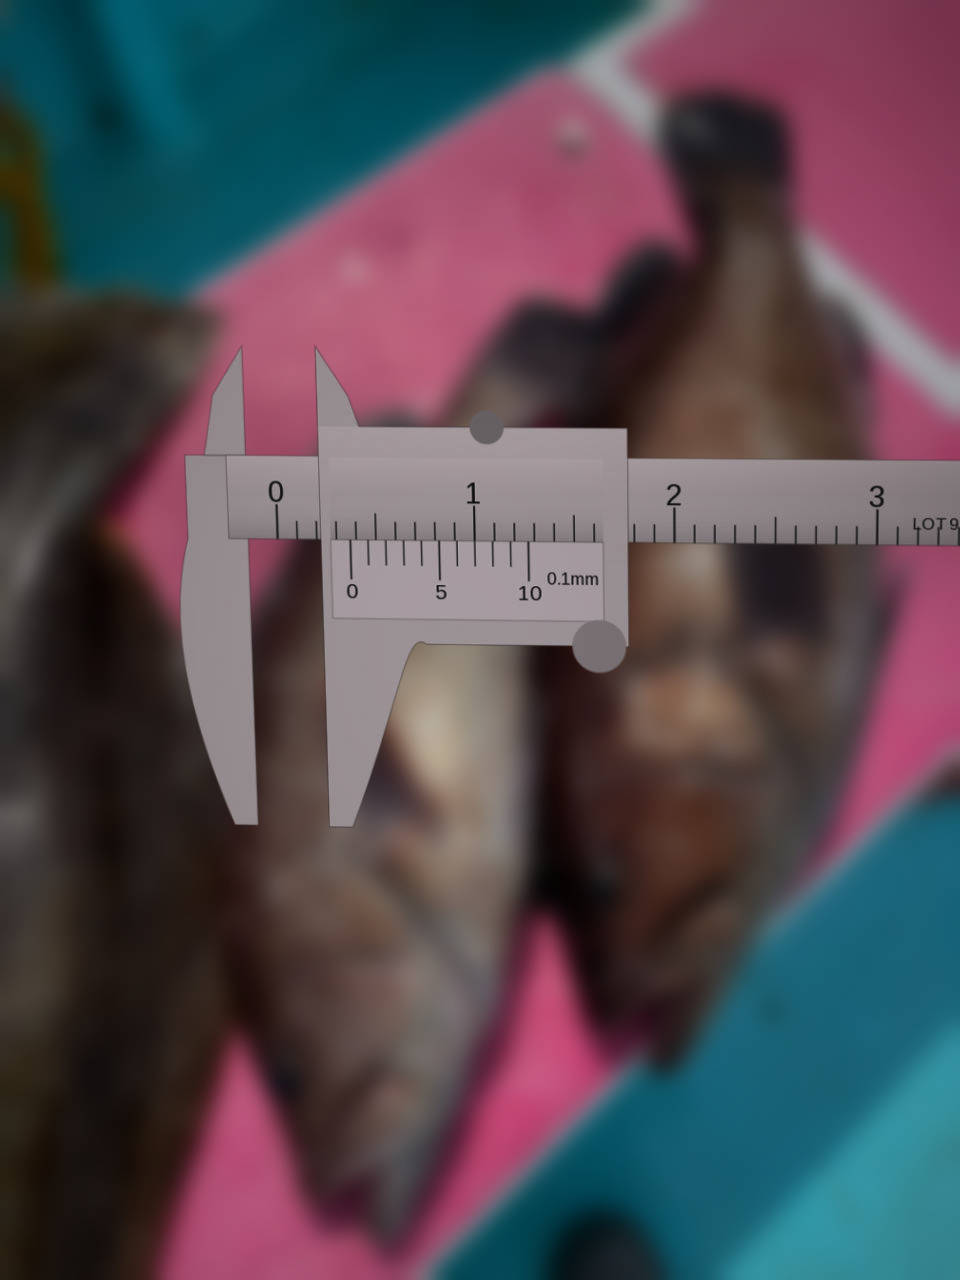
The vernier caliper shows 3.7 mm
